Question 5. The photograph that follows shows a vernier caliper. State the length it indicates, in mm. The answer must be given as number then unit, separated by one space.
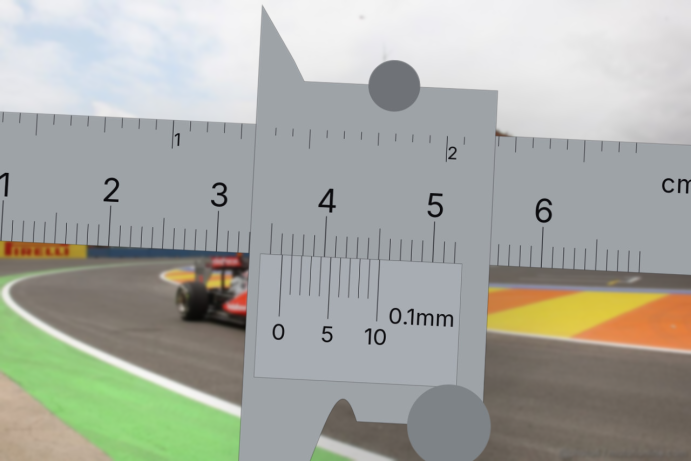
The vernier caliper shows 36.1 mm
